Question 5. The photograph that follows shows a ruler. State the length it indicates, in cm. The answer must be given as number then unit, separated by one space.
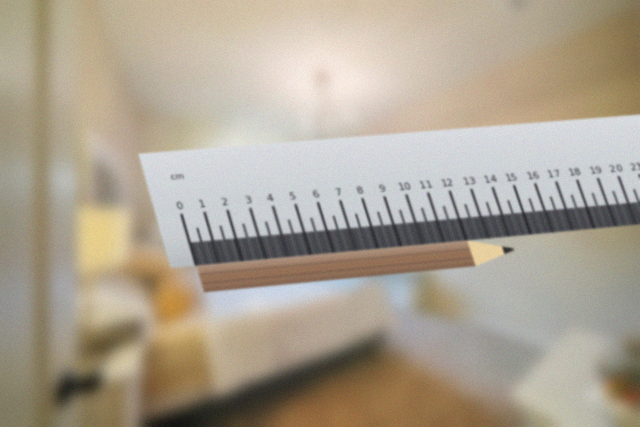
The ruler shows 14 cm
